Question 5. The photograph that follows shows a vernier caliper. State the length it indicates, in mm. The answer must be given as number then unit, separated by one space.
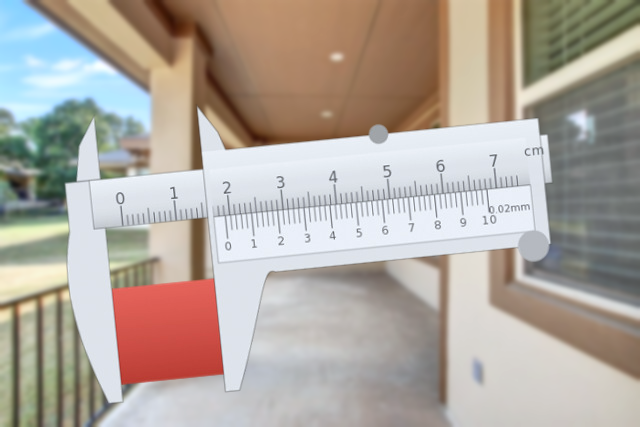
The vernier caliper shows 19.2 mm
